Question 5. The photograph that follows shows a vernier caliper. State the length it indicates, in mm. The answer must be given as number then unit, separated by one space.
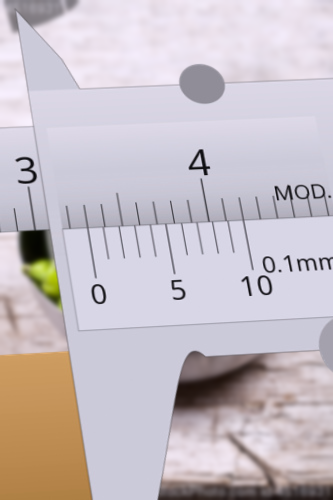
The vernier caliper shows 33.0 mm
